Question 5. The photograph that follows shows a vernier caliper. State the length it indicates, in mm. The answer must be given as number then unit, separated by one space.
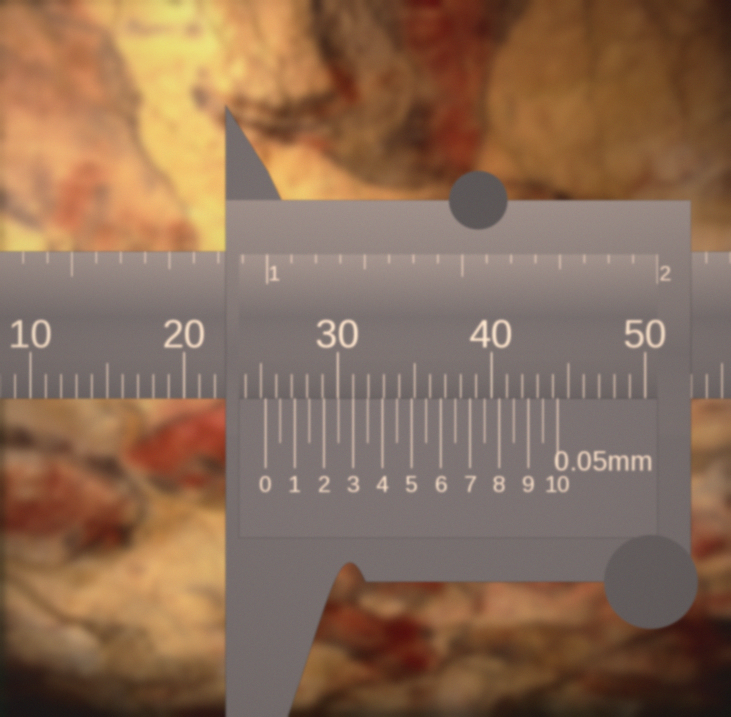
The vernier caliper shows 25.3 mm
